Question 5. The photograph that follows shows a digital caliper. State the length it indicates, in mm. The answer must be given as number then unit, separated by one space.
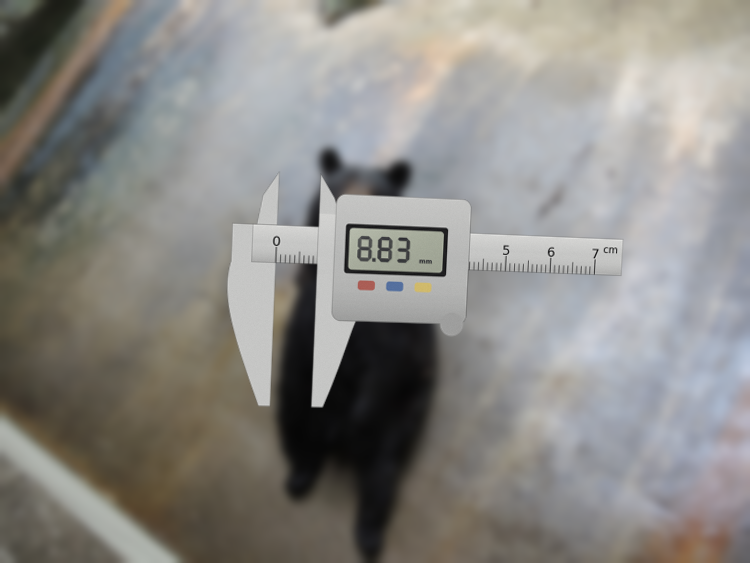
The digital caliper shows 8.83 mm
